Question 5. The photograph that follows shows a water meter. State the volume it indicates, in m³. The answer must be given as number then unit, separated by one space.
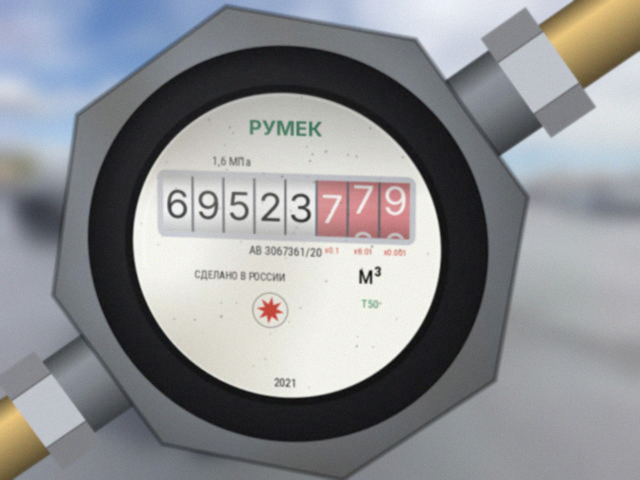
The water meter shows 69523.779 m³
